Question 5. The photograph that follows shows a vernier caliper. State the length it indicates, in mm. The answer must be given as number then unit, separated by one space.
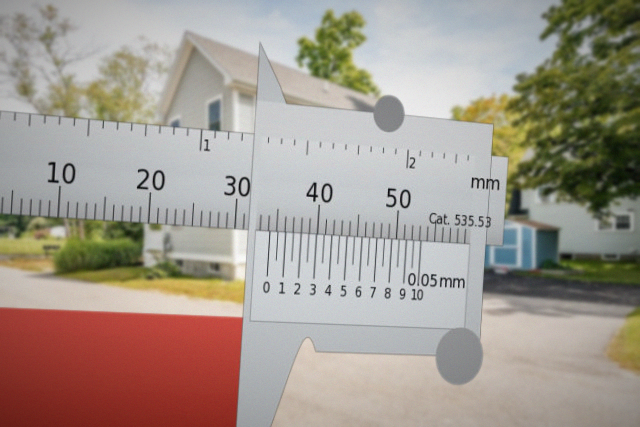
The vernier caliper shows 34.2 mm
